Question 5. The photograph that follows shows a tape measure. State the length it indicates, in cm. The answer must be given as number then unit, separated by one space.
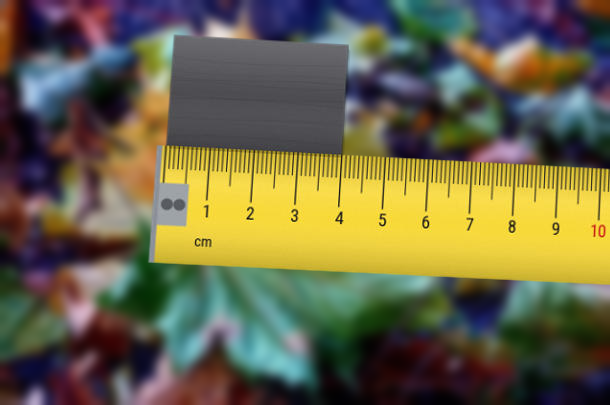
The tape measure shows 4 cm
